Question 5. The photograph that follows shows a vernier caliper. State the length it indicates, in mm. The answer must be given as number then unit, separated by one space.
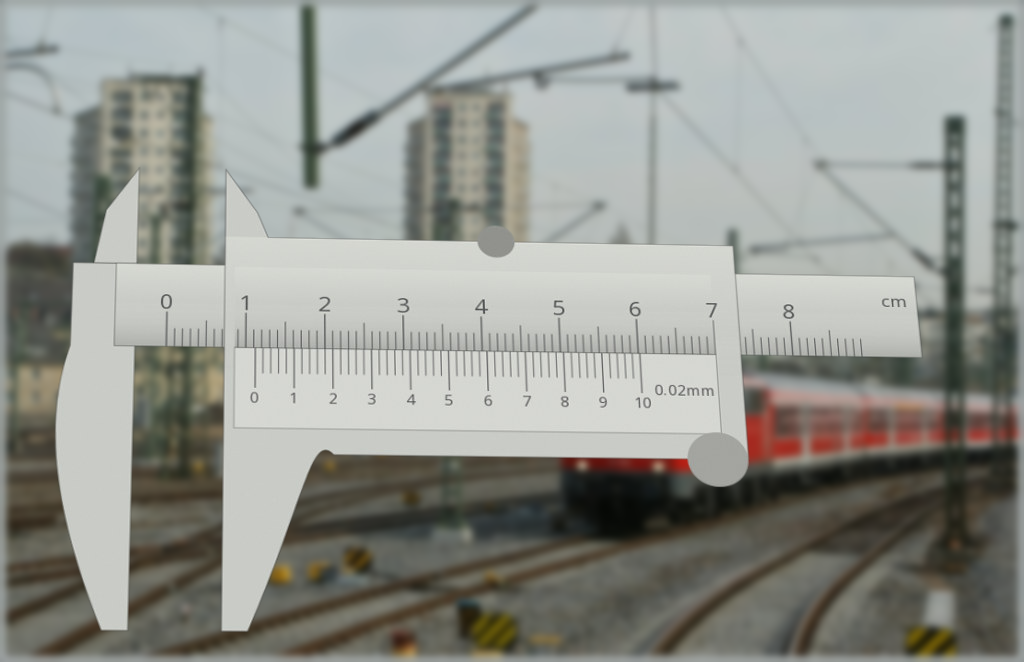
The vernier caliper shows 11.2 mm
